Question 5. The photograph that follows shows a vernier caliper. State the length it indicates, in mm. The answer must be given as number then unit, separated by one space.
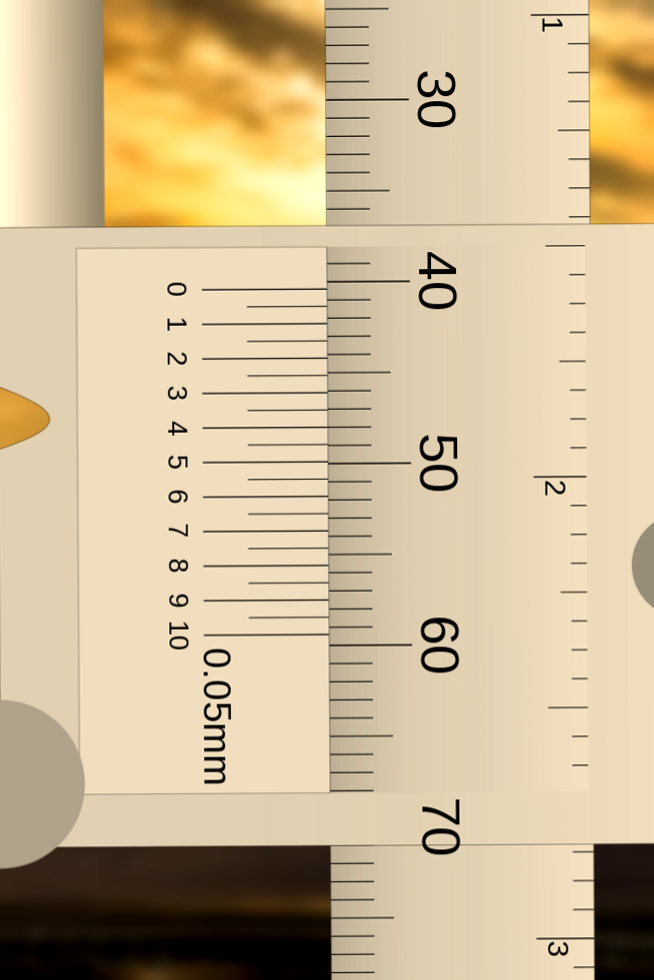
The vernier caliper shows 40.4 mm
